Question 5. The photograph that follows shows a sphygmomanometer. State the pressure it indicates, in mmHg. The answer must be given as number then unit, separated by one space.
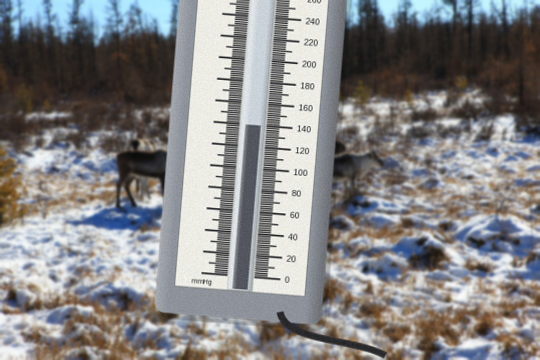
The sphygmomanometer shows 140 mmHg
